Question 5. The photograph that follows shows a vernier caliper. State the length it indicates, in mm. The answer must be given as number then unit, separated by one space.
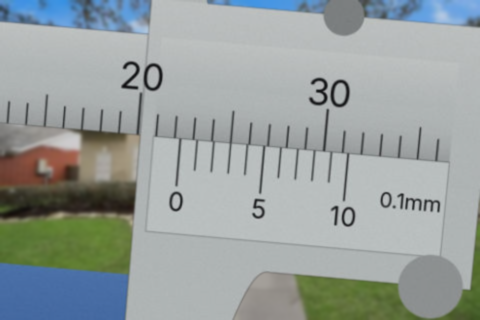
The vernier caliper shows 22.3 mm
